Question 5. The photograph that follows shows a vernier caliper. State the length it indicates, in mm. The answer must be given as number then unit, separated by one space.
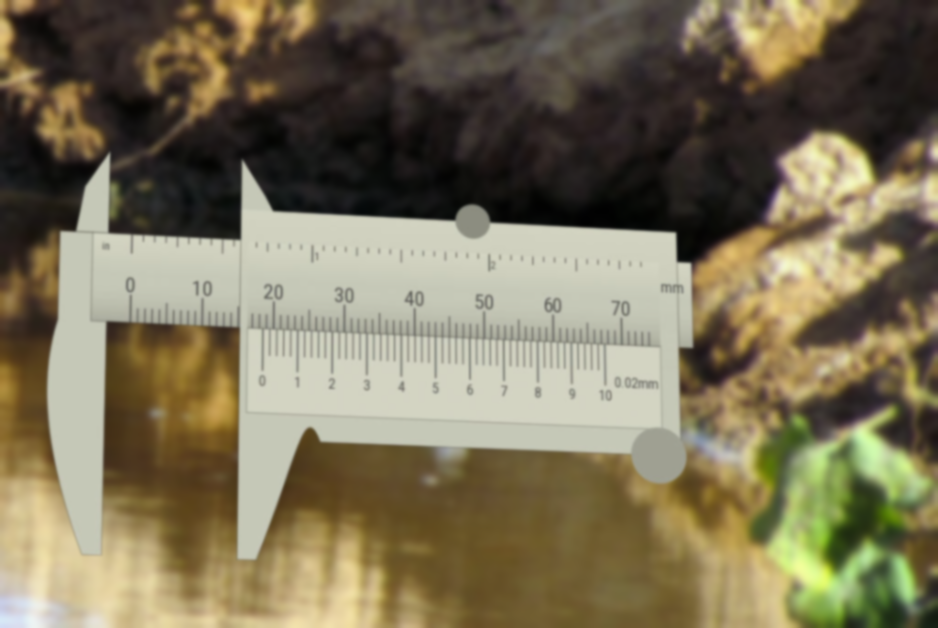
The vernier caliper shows 18.5 mm
